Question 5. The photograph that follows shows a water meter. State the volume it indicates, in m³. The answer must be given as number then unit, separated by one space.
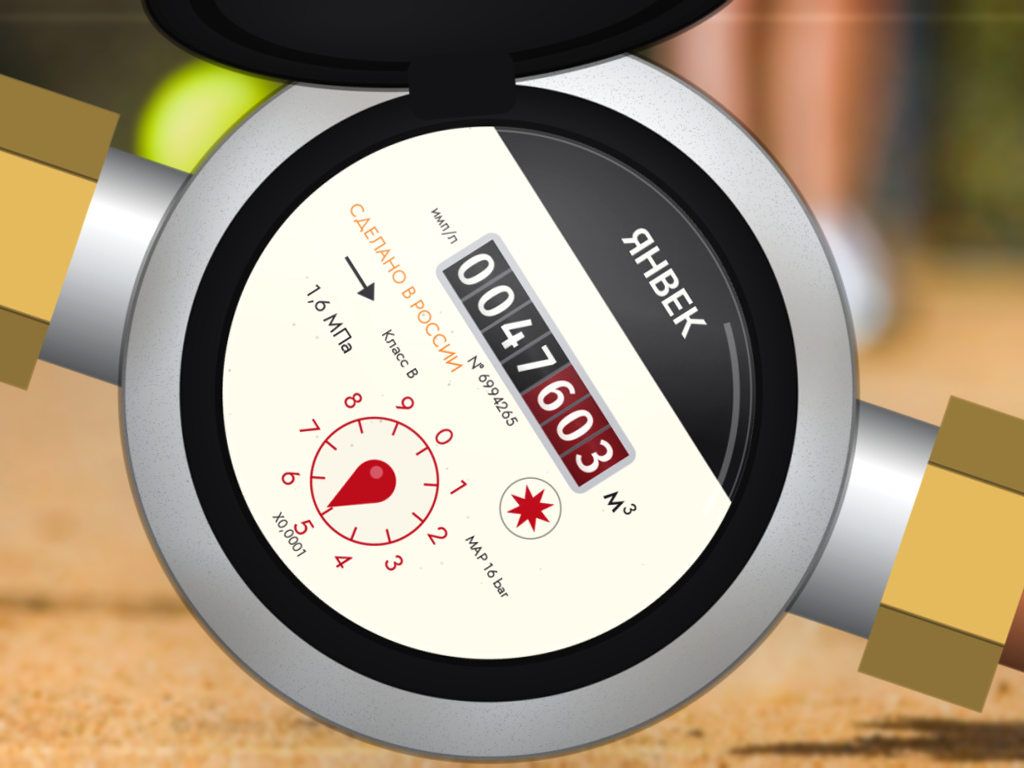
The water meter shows 47.6035 m³
